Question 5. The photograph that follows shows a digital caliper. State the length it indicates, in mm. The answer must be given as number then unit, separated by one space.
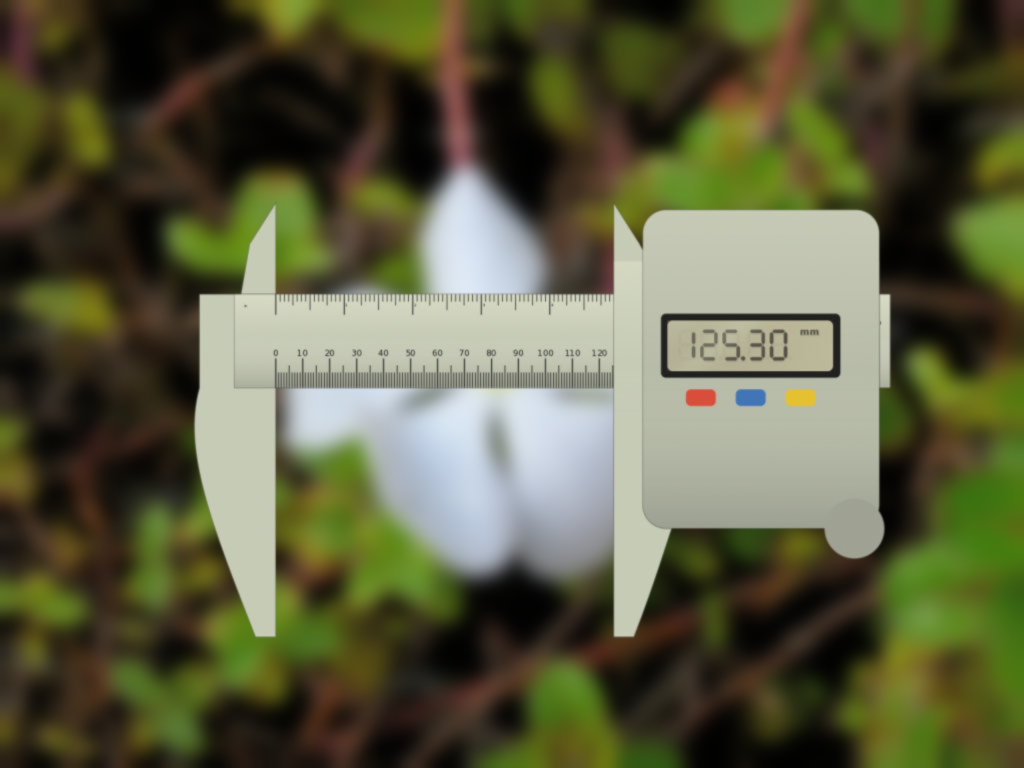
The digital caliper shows 125.30 mm
